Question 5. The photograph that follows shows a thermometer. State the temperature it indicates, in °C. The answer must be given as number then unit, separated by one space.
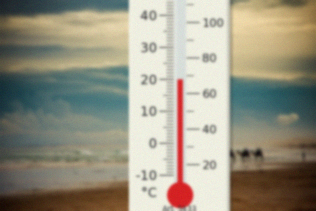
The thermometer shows 20 °C
